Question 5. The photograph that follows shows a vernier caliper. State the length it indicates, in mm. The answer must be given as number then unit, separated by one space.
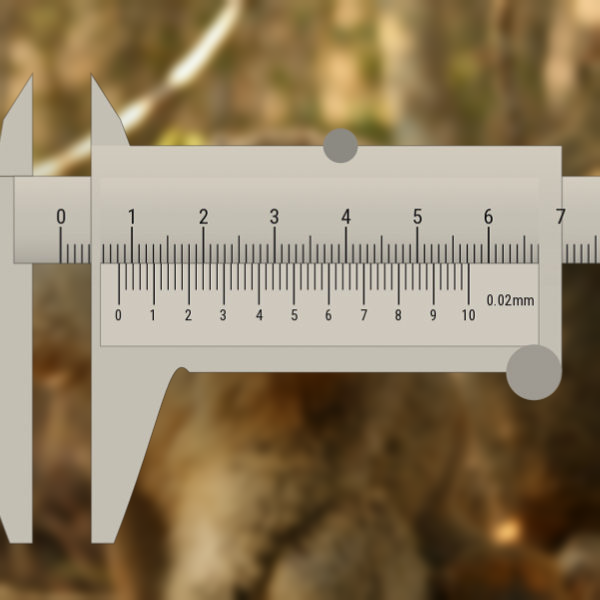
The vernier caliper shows 8.2 mm
